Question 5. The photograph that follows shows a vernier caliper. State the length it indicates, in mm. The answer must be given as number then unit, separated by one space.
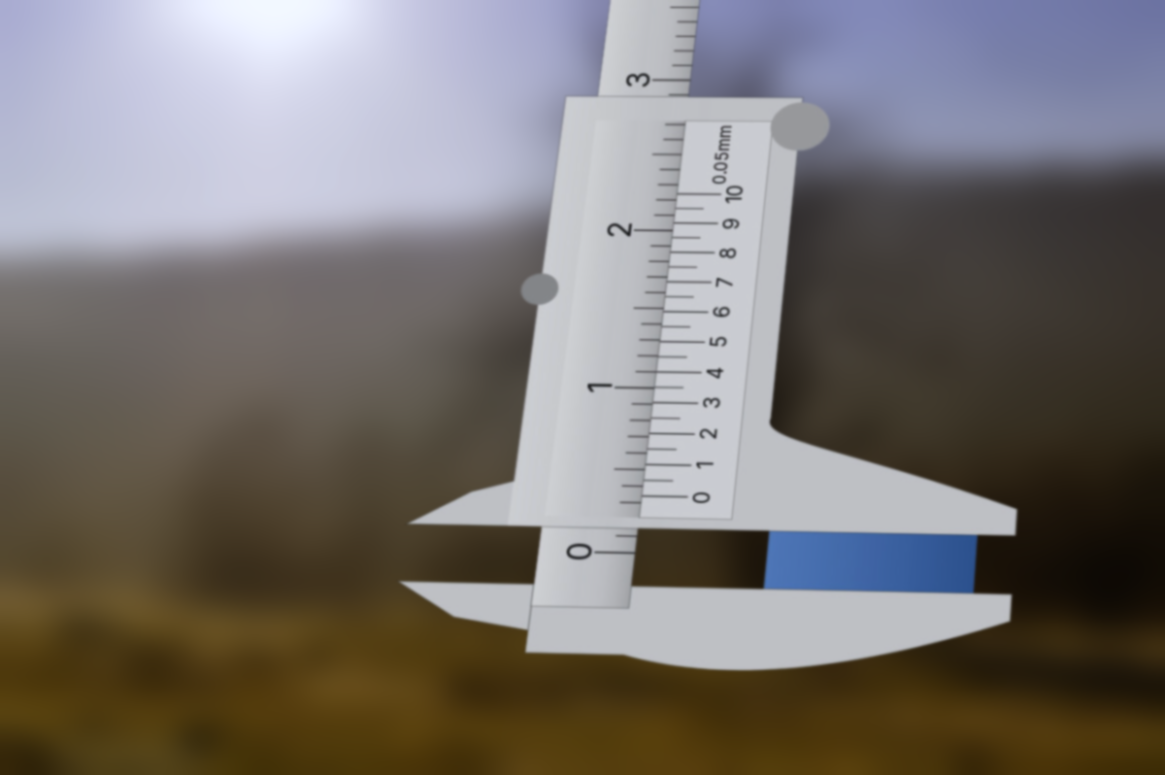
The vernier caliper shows 3.4 mm
